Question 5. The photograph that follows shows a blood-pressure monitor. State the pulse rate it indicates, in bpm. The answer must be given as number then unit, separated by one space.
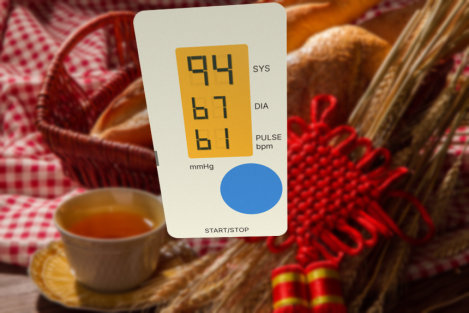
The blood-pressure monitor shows 61 bpm
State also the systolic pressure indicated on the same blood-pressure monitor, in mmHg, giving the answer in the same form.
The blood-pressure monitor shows 94 mmHg
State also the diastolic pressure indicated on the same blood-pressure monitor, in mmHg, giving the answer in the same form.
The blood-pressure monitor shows 67 mmHg
